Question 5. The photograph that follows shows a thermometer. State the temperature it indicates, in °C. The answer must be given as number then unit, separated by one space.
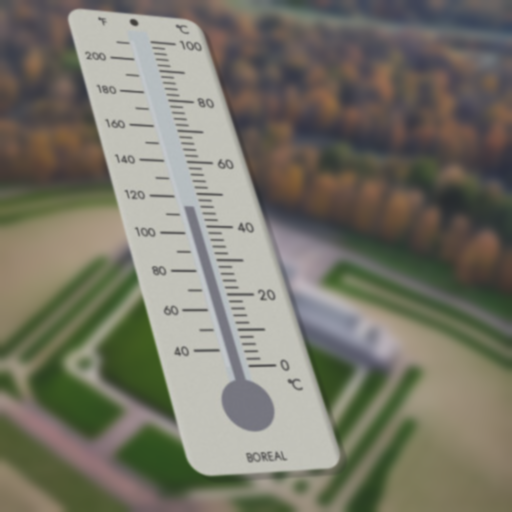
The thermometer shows 46 °C
